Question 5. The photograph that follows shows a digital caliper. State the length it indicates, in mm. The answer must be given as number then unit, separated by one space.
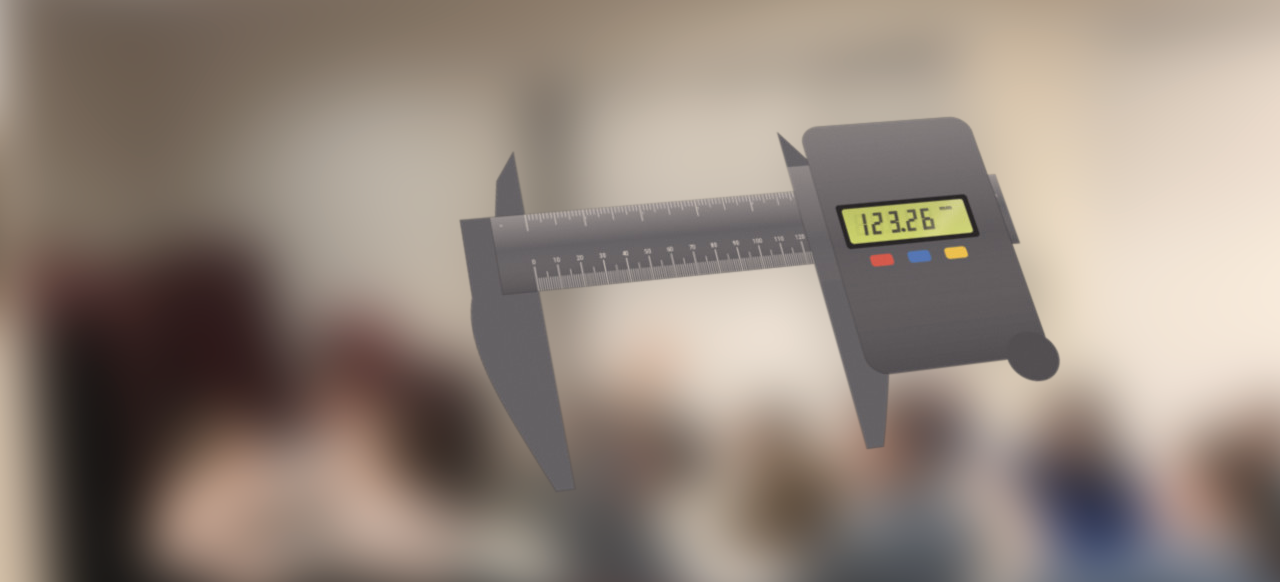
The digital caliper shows 123.26 mm
